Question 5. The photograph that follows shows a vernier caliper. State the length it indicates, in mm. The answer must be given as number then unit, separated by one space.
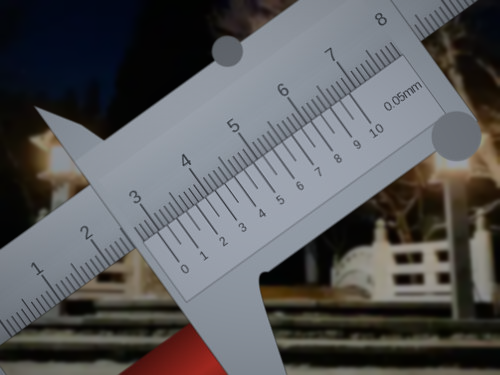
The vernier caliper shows 29.6 mm
